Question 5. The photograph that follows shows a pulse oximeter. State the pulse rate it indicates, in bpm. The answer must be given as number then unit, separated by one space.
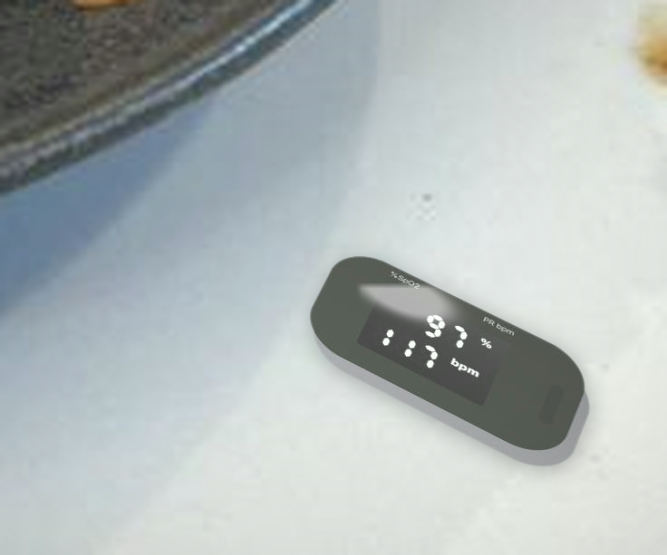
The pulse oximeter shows 117 bpm
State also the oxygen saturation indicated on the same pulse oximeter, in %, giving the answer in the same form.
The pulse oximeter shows 97 %
